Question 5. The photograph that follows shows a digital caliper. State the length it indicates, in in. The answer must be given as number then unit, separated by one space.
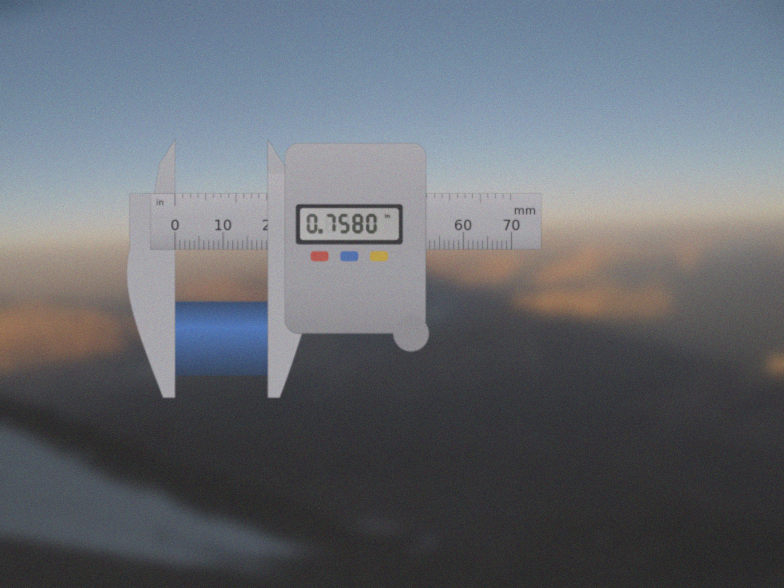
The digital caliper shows 0.7580 in
